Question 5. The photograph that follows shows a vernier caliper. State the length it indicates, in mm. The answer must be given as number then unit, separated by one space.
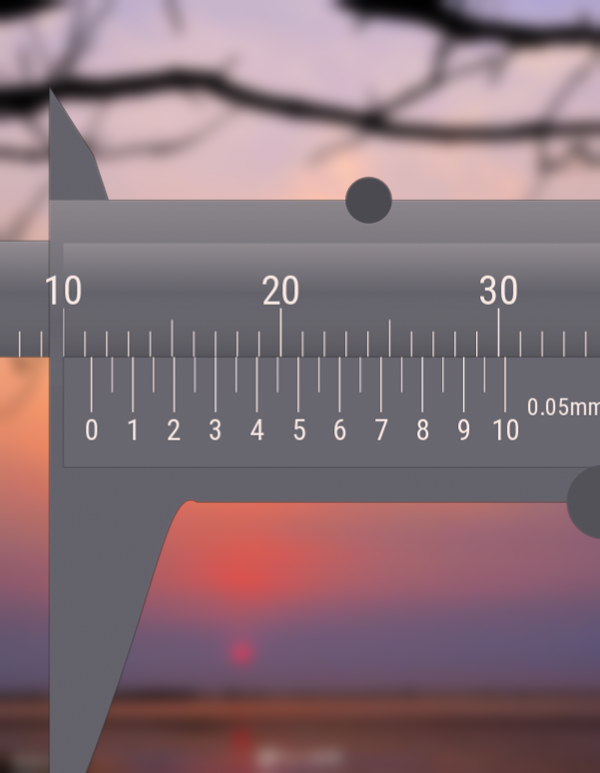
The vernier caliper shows 11.3 mm
